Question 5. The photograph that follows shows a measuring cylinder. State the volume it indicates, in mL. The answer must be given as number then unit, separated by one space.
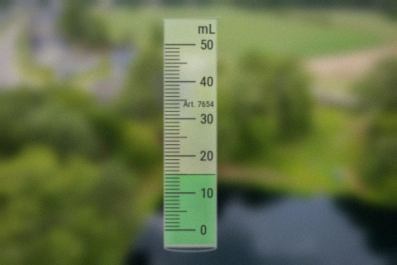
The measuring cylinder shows 15 mL
